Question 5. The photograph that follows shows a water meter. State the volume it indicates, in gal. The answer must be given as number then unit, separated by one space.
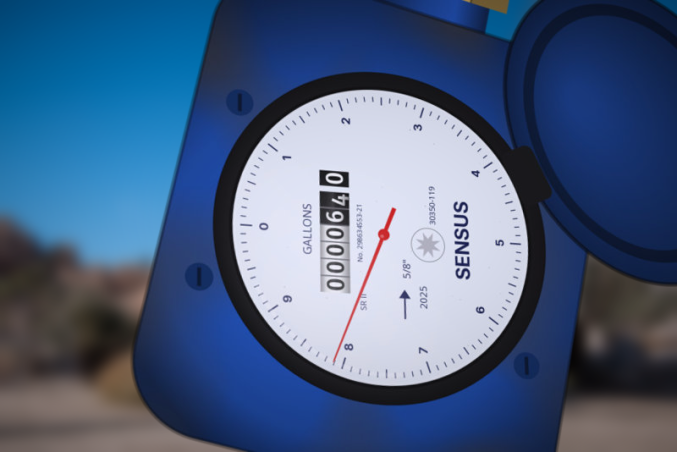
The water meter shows 638.1 gal
